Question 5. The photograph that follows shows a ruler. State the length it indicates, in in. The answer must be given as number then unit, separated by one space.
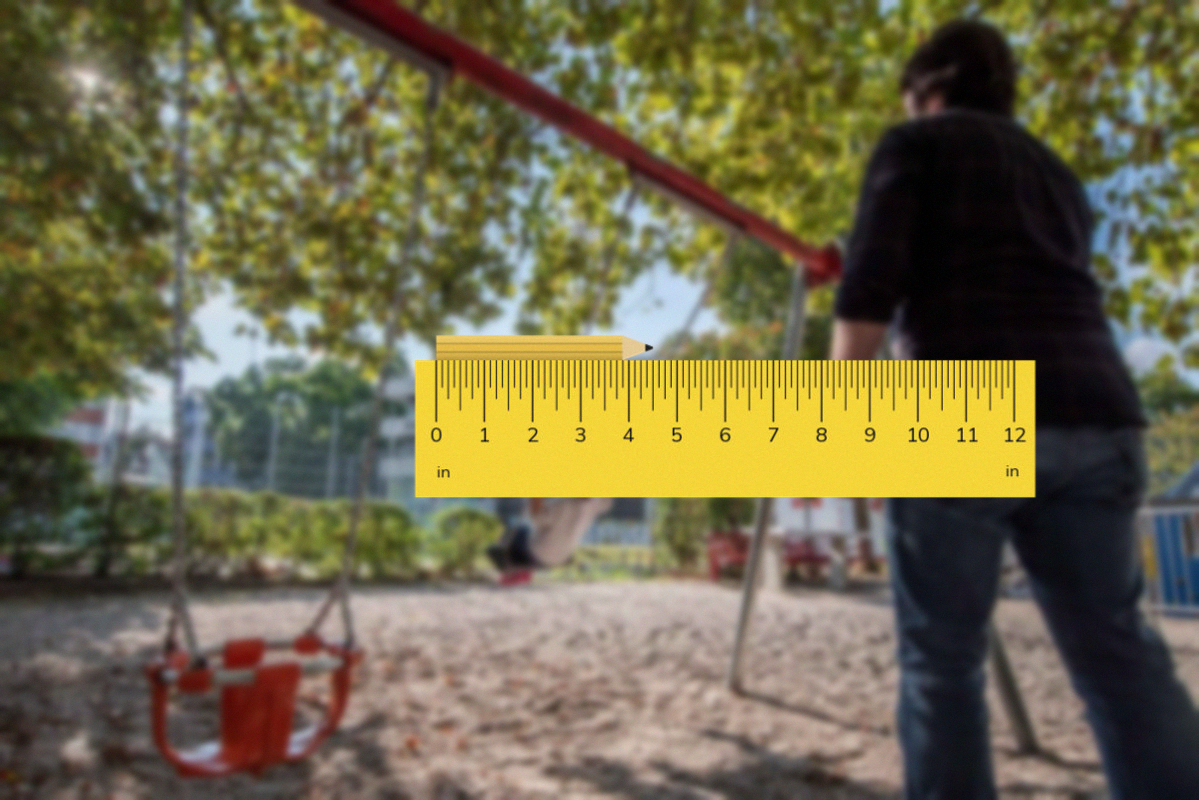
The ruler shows 4.5 in
